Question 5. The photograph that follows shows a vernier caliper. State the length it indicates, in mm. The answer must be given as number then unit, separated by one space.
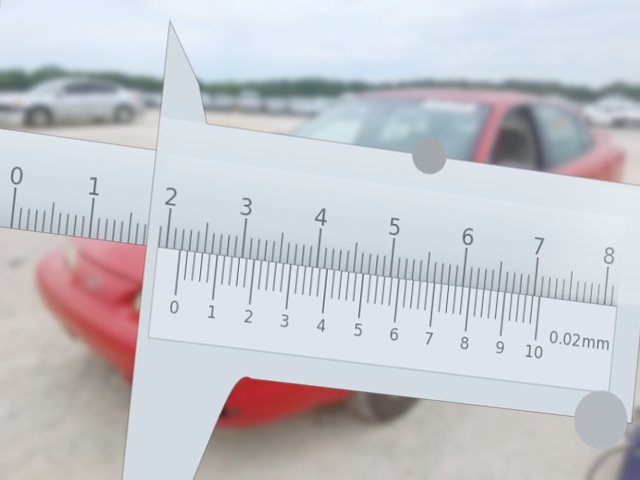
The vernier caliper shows 21.8 mm
